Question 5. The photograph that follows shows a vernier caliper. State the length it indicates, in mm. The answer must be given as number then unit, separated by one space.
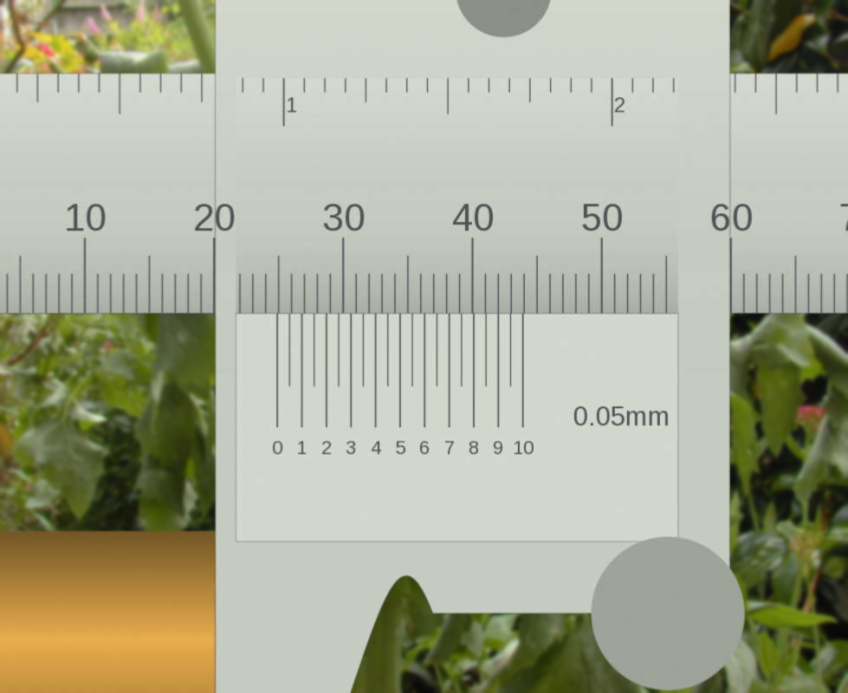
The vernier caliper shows 24.9 mm
